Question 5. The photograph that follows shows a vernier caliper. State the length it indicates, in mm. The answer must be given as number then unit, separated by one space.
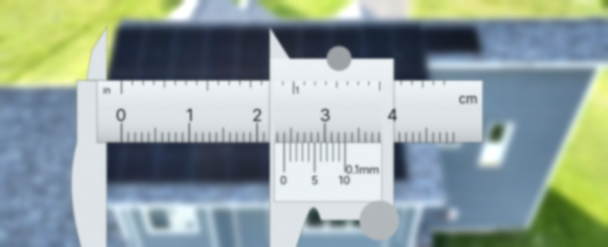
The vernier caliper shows 24.0 mm
